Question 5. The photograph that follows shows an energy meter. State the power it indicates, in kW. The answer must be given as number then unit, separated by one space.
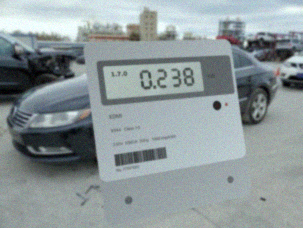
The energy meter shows 0.238 kW
